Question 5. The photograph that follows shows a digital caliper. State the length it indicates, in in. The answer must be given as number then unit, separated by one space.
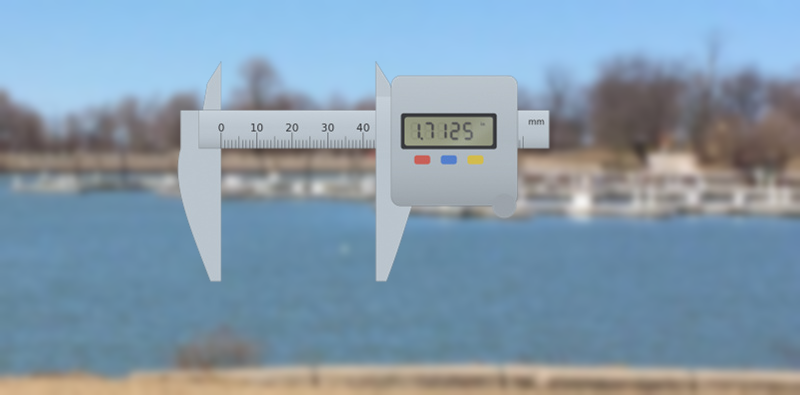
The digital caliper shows 1.7125 in
